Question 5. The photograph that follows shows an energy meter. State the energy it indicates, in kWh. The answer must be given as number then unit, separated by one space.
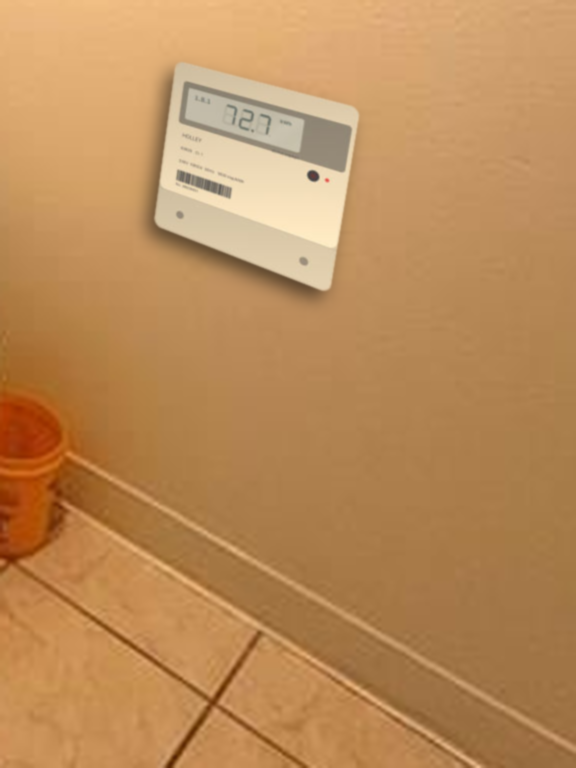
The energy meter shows 72.7 kWh
